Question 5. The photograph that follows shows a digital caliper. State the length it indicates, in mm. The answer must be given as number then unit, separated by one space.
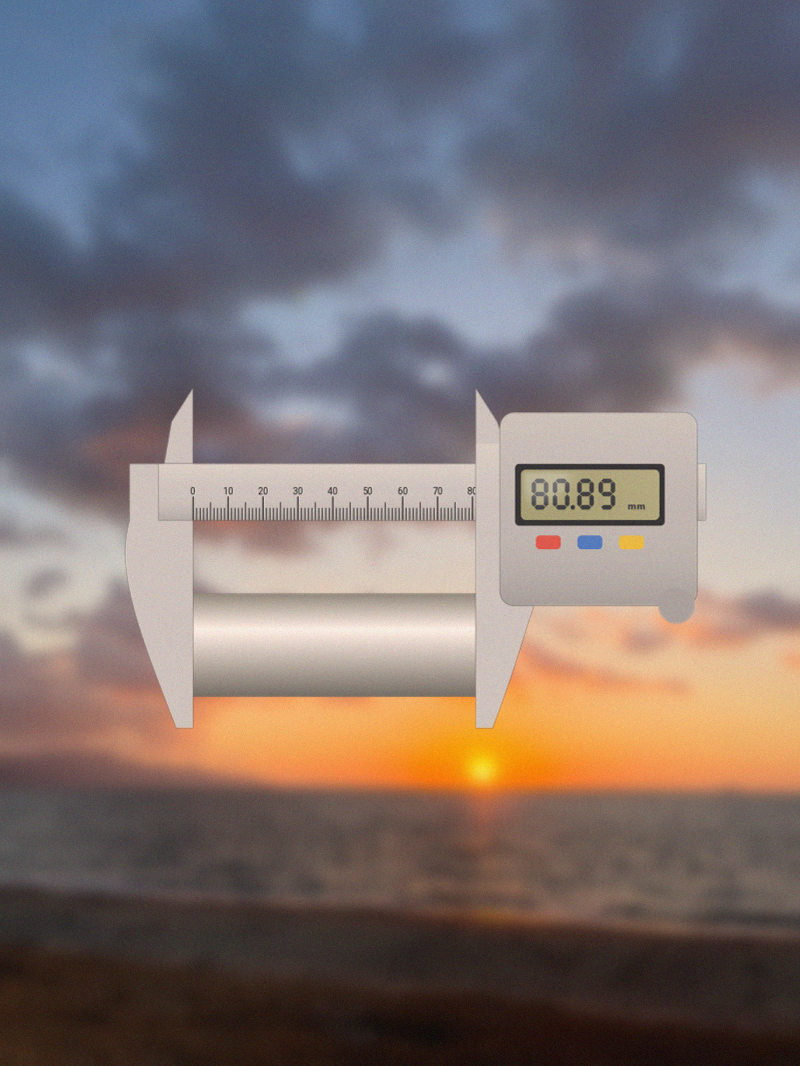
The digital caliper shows 80.89 mm
